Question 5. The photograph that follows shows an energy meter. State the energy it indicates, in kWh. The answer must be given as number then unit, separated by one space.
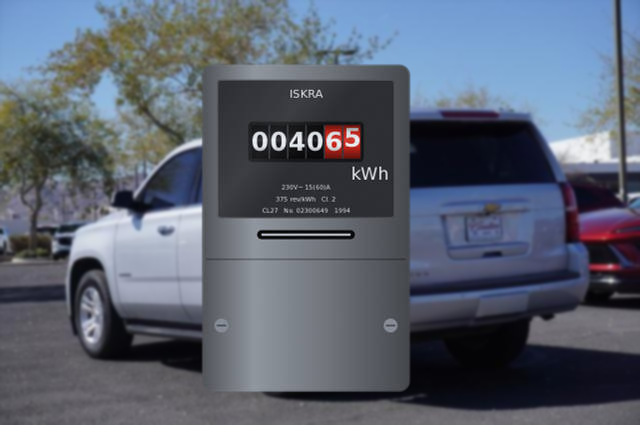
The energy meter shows 40.65 kWh
